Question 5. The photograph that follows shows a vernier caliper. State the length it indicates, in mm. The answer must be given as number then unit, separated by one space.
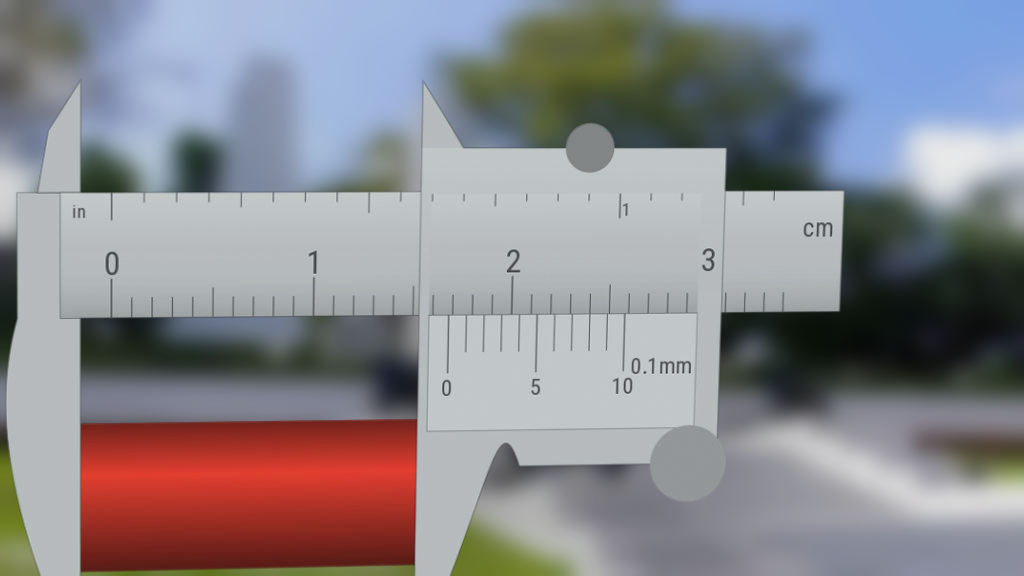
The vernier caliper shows 16.8 mm
